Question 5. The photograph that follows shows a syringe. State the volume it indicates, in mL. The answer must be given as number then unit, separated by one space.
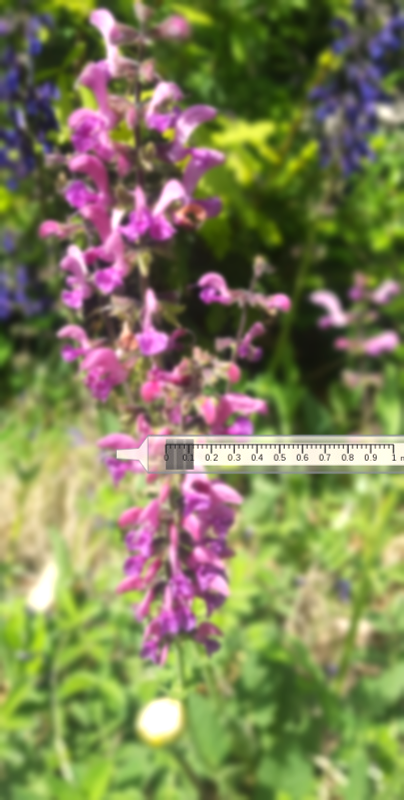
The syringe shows 0 mL
